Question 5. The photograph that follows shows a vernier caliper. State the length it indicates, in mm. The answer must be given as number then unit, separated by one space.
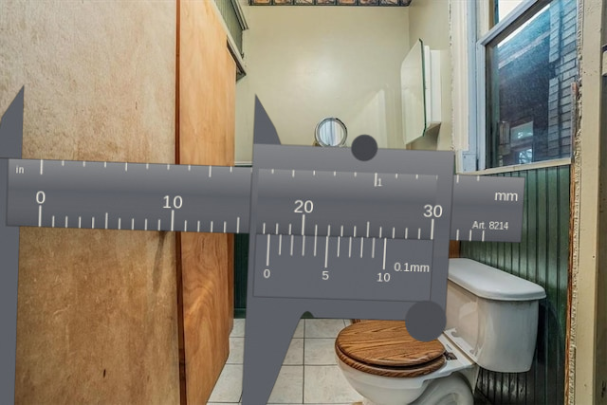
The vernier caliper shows 17.4 mm
